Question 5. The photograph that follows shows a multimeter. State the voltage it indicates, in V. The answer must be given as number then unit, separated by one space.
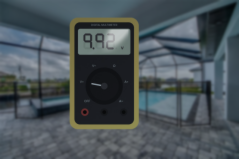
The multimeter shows 9.92 V
